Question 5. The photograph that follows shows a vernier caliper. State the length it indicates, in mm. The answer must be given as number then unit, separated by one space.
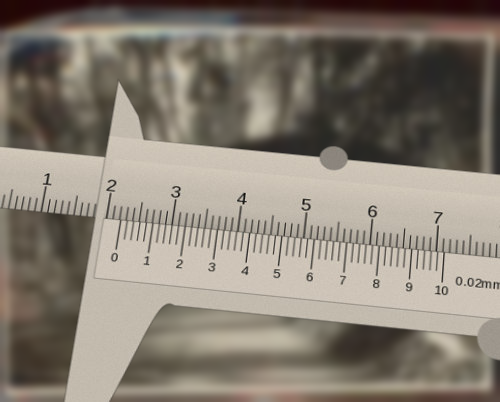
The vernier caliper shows 22.2 mm
